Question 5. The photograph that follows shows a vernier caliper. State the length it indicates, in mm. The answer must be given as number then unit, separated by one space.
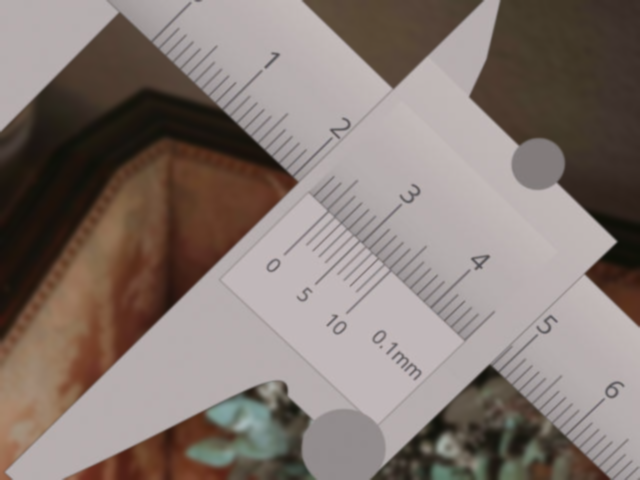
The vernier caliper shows 25.2 mm
